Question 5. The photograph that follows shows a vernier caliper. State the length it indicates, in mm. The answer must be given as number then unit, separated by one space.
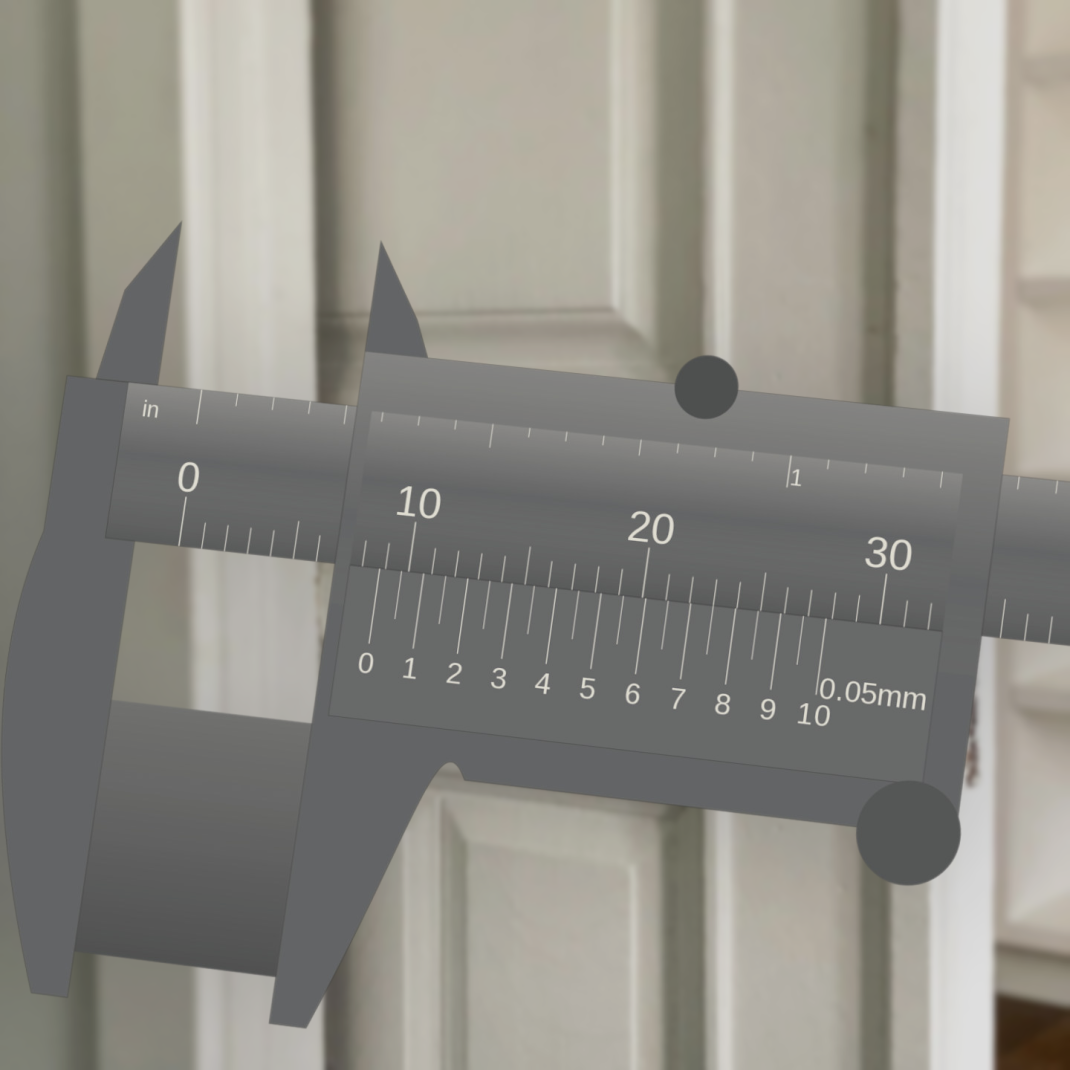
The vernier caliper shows 8.75 mm
